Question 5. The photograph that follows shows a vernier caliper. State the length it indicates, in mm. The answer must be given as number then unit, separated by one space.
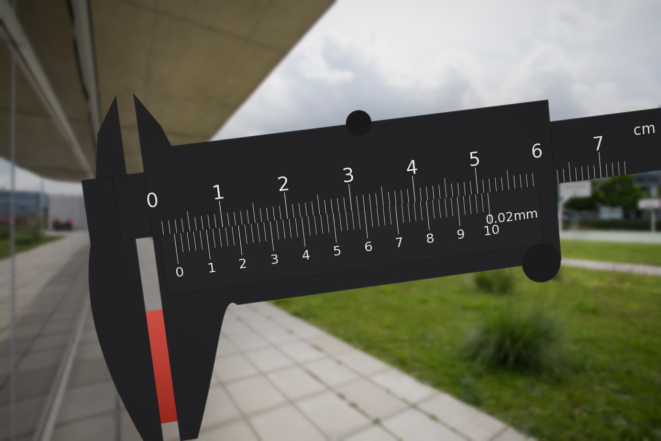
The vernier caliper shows 2.6 mm
